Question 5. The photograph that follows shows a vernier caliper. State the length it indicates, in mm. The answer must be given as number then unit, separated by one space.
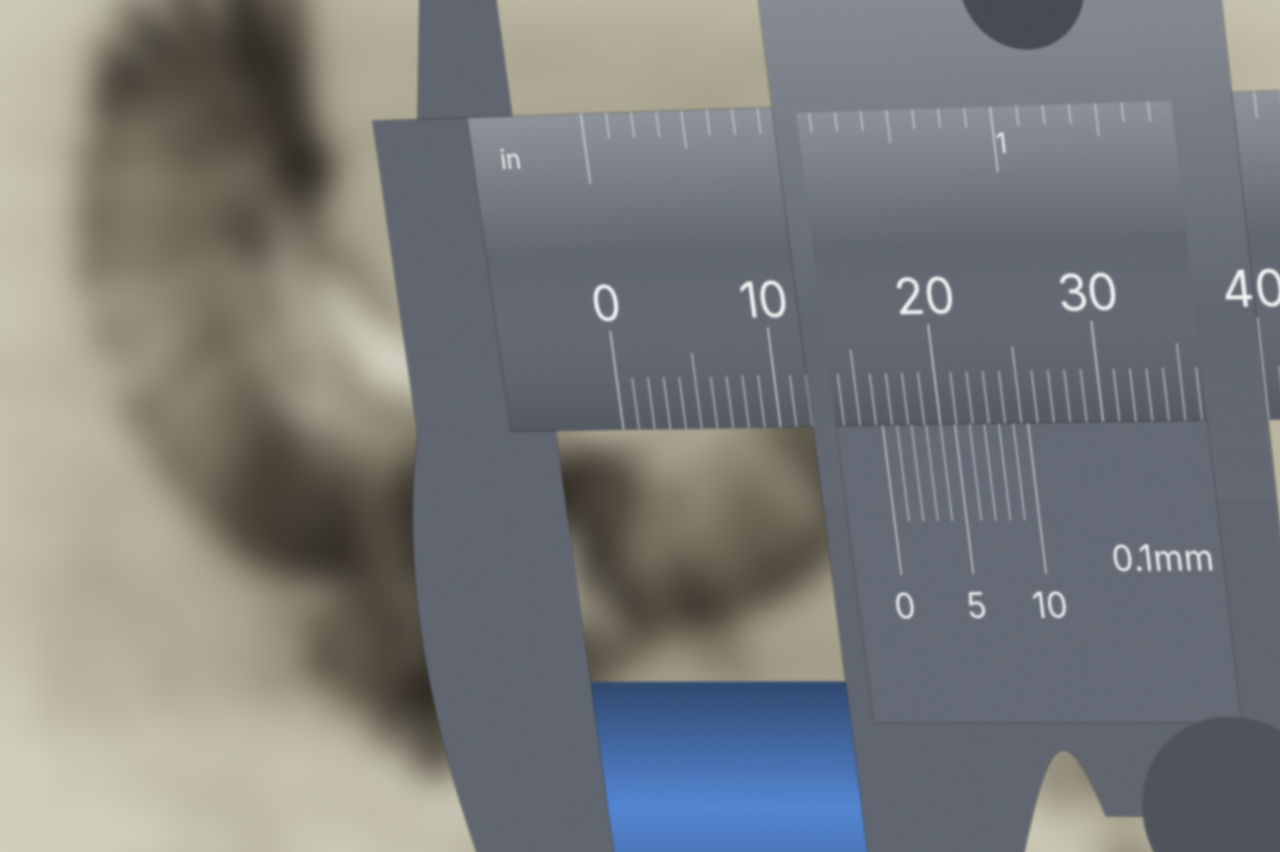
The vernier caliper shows 16.4 mm
